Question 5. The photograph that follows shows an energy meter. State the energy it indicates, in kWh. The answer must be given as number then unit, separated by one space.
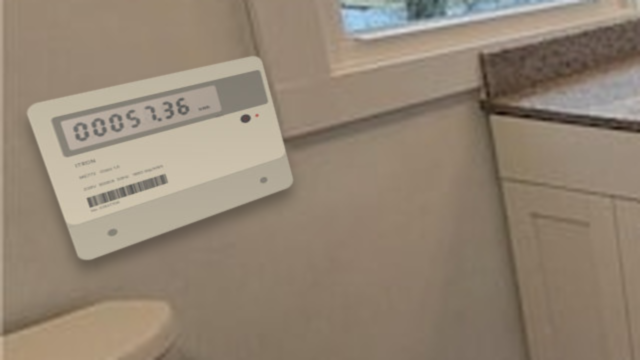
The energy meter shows 57.36 kWh
